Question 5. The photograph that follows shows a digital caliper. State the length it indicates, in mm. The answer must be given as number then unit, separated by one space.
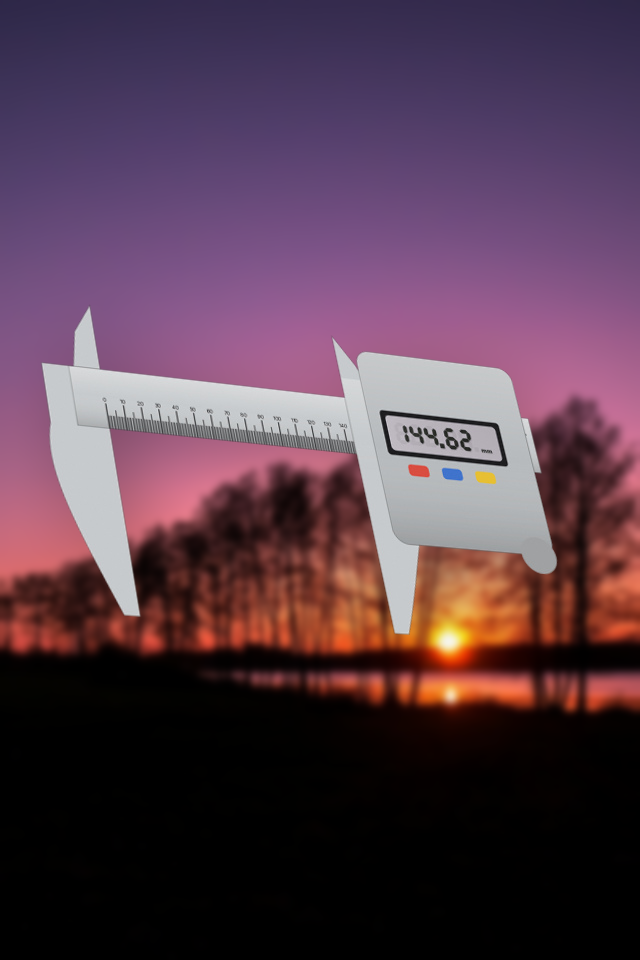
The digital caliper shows 144.62 mm
